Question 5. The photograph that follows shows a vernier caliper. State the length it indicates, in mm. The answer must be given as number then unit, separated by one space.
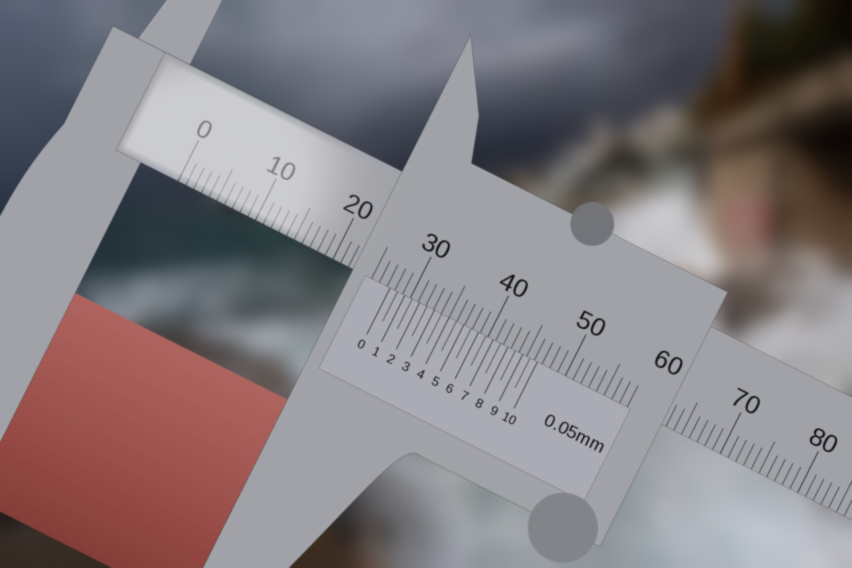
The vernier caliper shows 27.4 mm
